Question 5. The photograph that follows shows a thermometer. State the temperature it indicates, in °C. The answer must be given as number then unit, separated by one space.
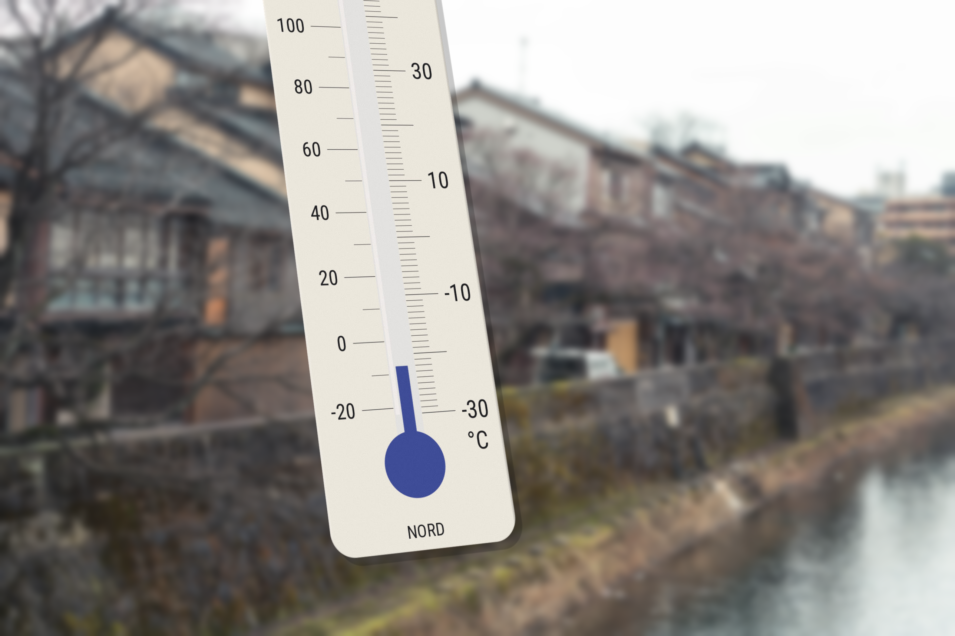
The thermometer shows -22 °C
